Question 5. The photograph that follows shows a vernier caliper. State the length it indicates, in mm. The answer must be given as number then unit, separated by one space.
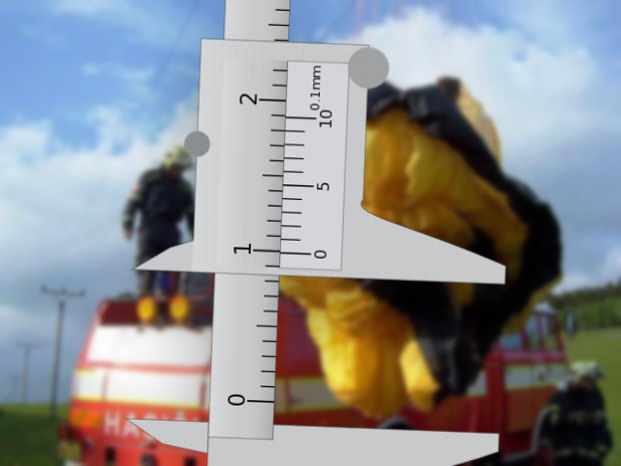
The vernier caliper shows 9.9 mm
